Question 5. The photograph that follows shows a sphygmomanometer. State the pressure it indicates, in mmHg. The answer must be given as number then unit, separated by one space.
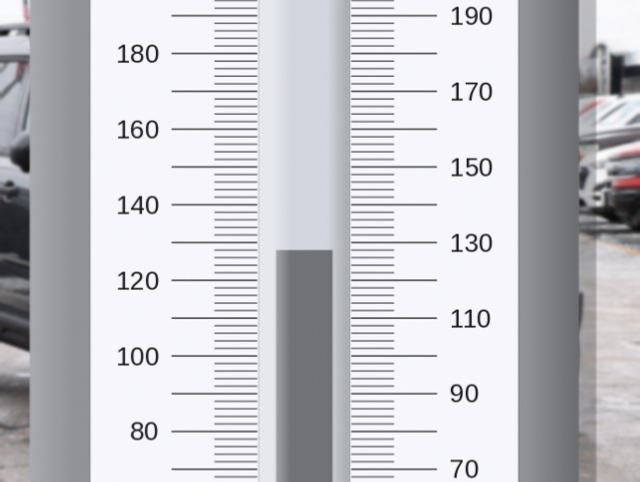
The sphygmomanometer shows 128 mmHg
